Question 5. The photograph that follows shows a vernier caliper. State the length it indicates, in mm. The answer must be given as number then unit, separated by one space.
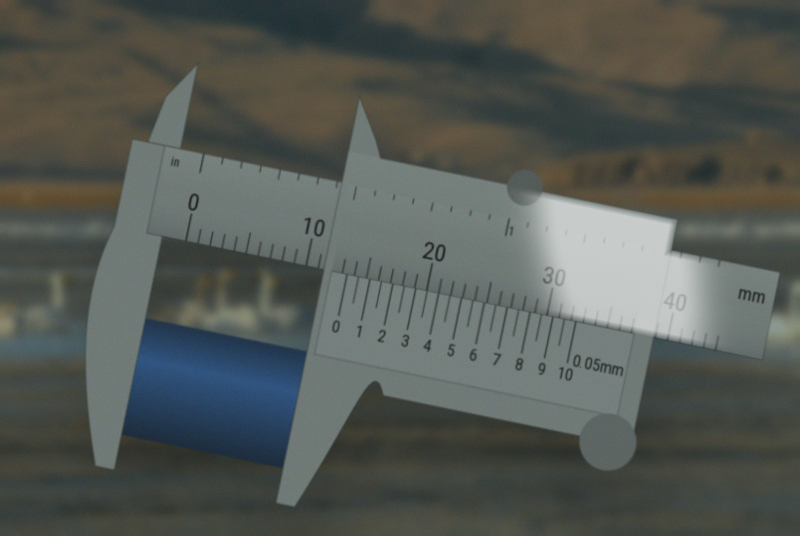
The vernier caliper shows 13.4 mm
